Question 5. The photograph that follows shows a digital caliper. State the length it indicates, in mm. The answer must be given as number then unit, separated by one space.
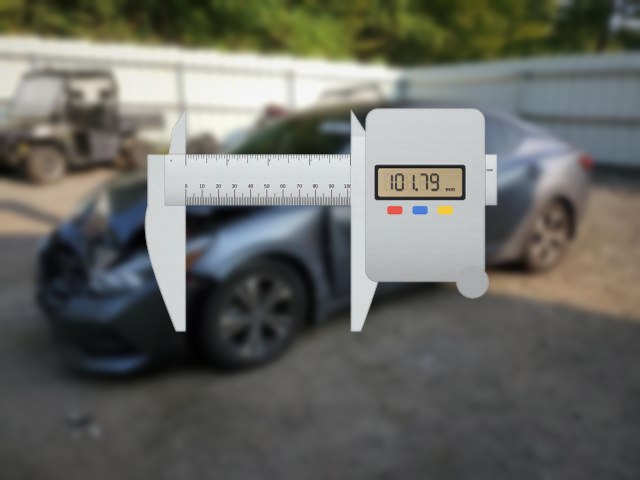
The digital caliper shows 101.79 mm
